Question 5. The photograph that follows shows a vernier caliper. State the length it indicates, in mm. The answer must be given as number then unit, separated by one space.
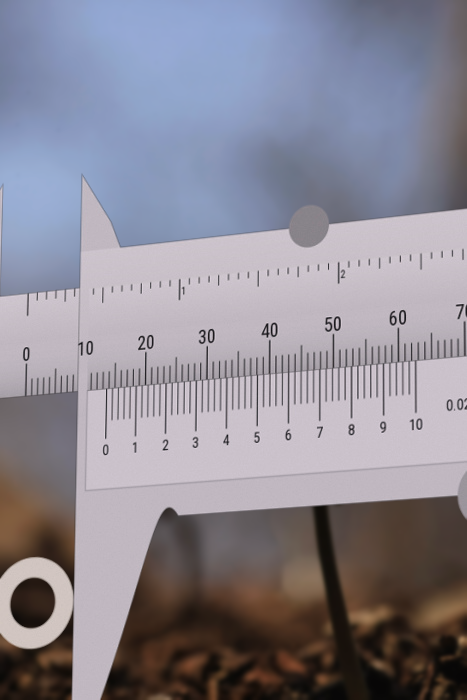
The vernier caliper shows 13.6 mm
